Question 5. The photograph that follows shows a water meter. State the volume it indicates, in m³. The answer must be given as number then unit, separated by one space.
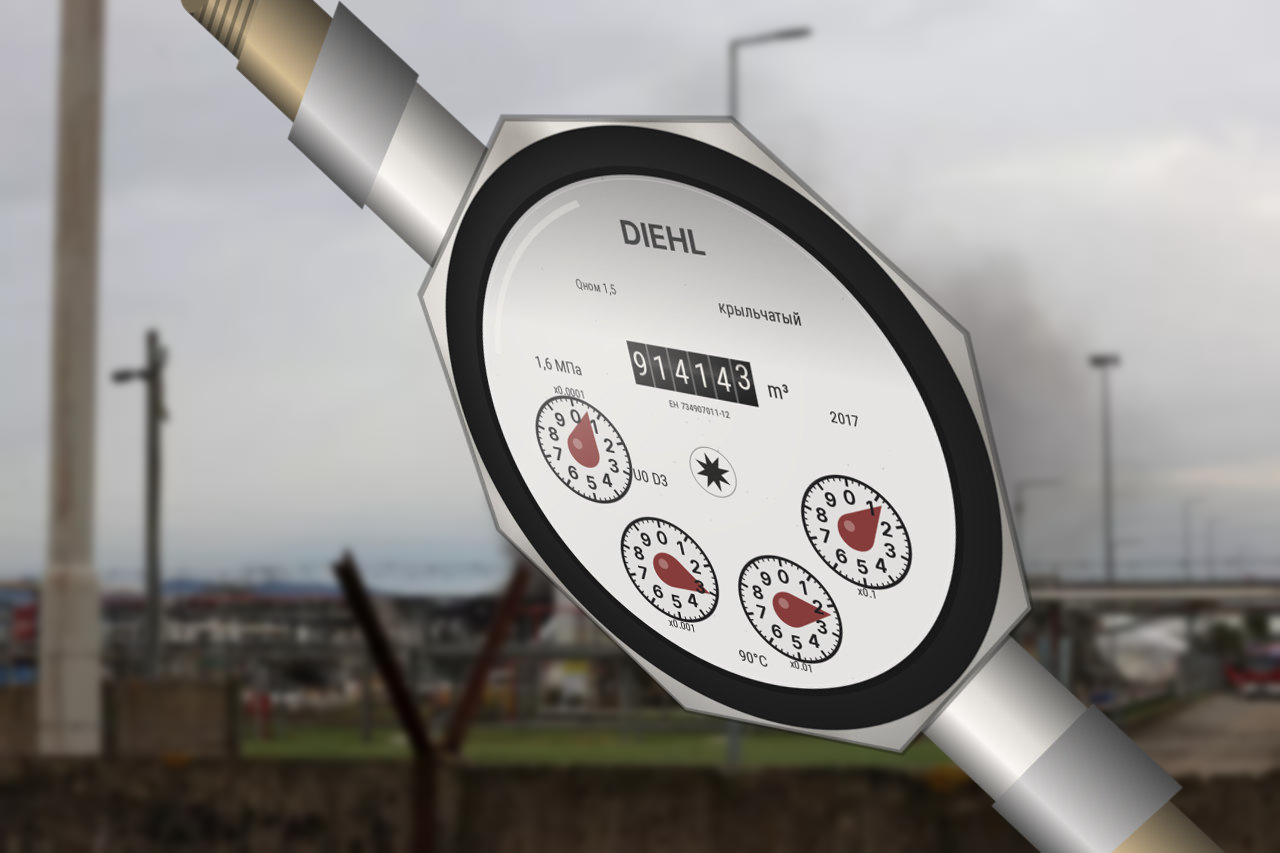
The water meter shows 914143.1230 m³
